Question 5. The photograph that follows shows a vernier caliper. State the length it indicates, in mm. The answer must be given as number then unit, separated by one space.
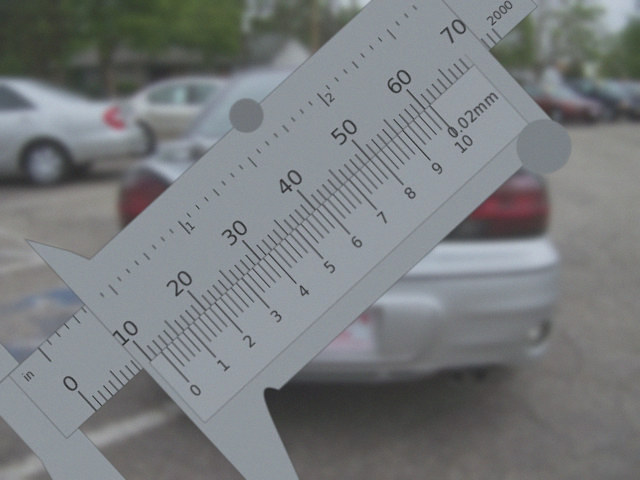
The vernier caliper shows 11.8 mm
